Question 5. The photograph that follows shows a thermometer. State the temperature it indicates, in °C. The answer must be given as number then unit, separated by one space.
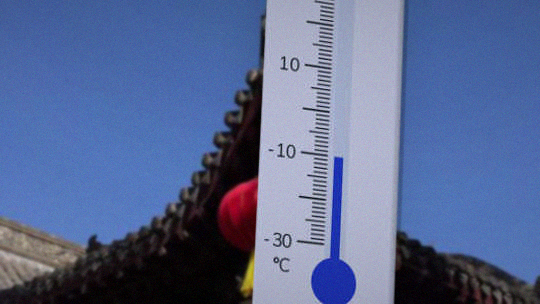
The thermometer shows -10 °C
